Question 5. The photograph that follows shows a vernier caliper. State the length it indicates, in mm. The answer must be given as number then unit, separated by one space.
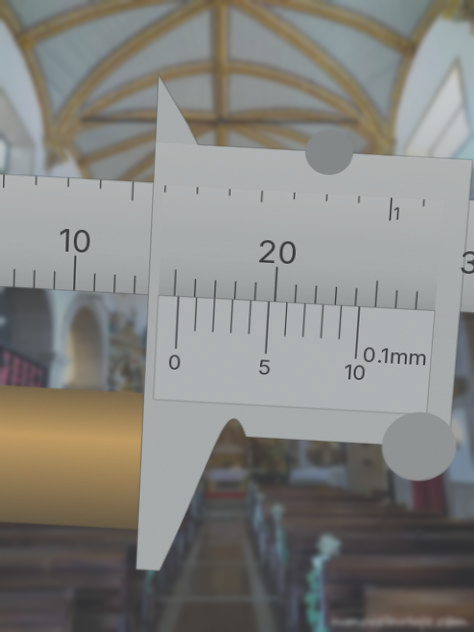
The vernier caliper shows 15.2 mm
